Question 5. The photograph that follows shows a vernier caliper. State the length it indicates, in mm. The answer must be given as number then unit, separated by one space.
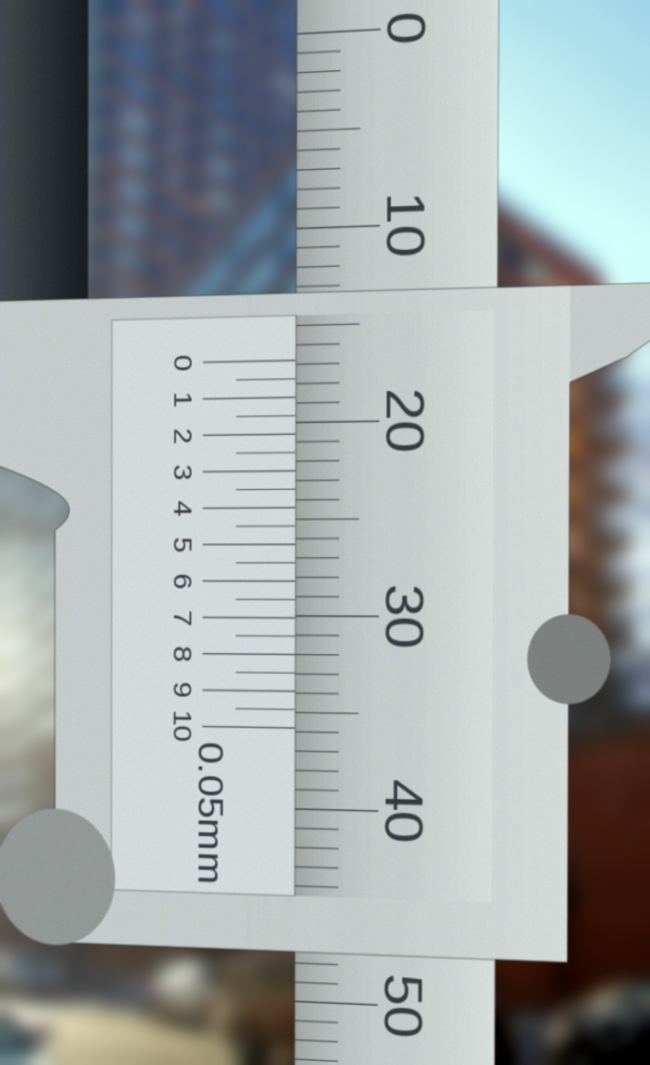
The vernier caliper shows 16.8 mm
